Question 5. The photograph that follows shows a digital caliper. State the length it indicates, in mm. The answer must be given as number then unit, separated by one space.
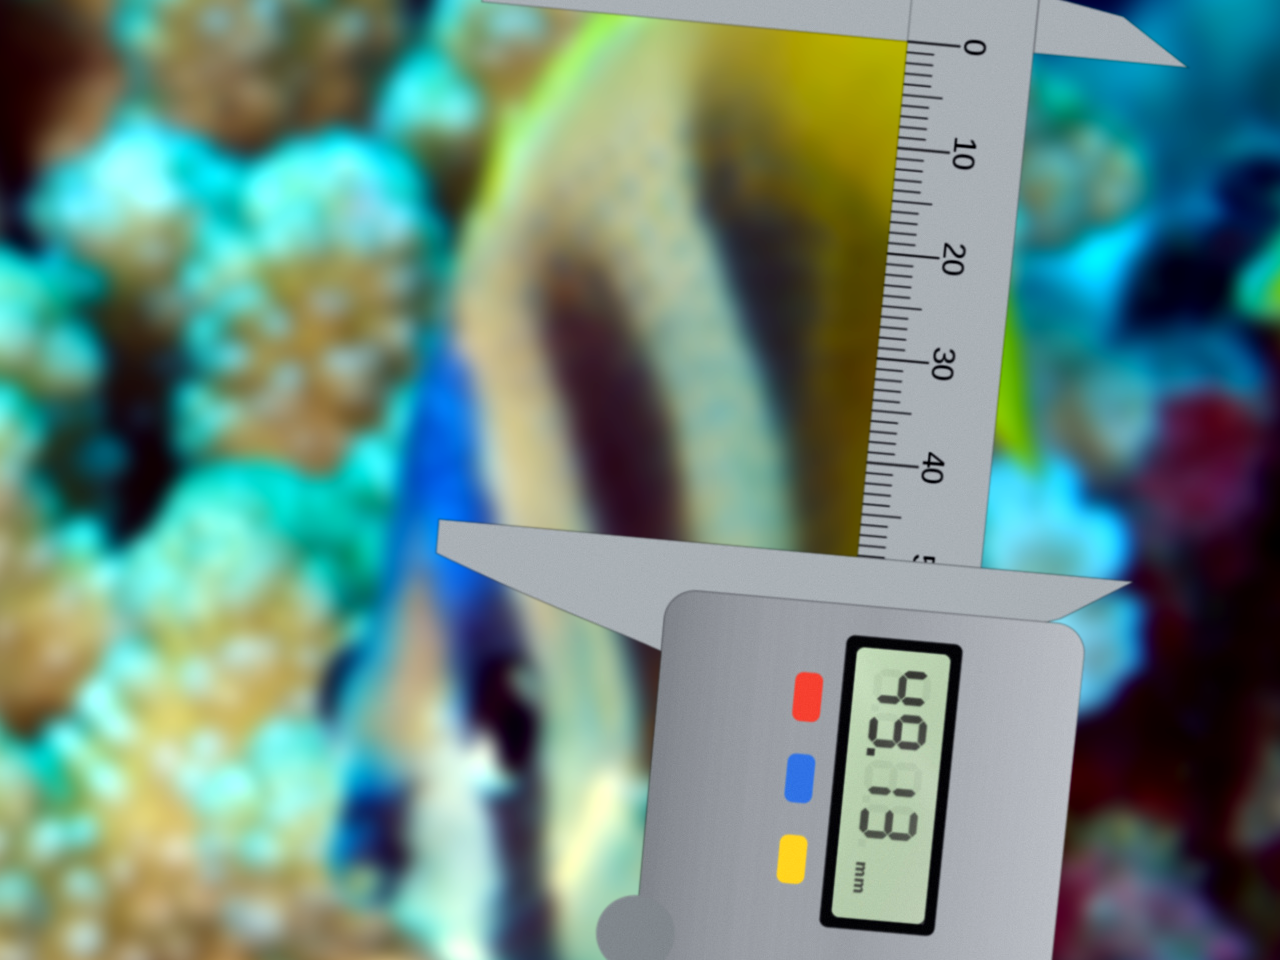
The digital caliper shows 49.13 mm
